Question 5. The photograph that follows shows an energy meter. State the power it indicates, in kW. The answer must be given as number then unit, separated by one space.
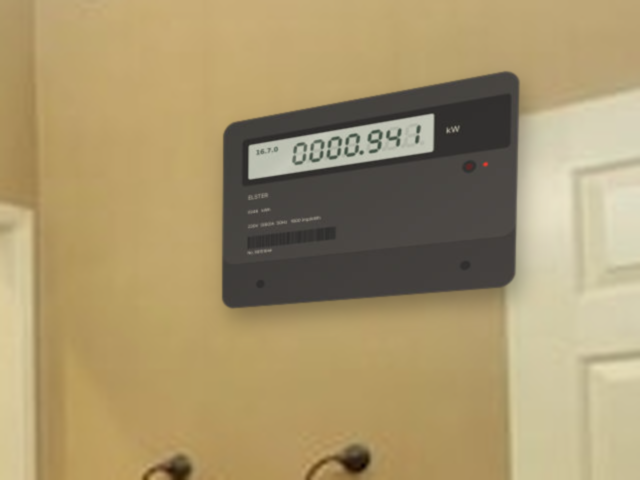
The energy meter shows 0.941 kW
